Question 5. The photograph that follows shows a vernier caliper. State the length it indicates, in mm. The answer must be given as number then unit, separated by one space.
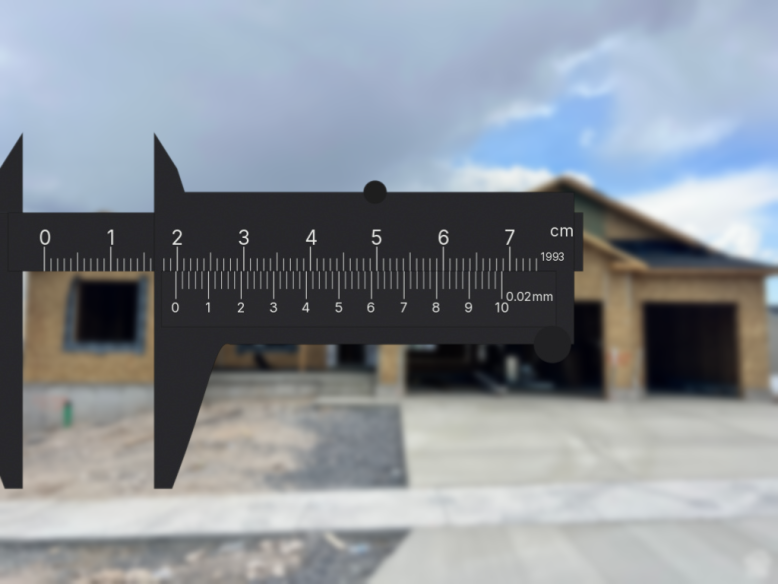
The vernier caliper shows 19.8 mm
